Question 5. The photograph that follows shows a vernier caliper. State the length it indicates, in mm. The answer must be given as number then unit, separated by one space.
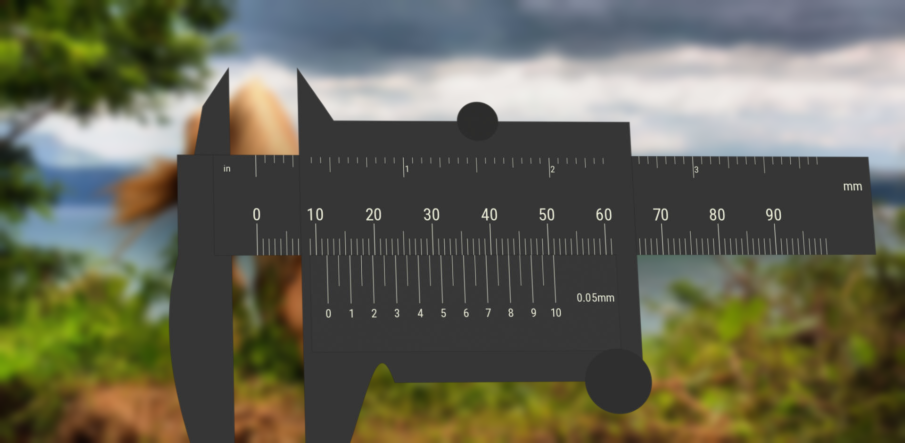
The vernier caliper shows 11.8 mm
